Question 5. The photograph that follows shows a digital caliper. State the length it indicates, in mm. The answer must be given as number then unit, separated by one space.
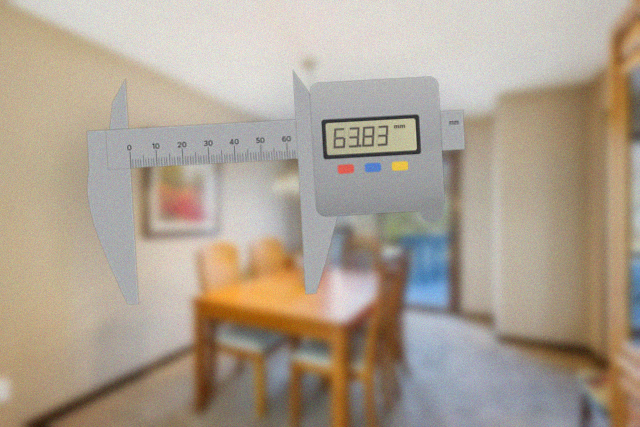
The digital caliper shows 63.83 mm
